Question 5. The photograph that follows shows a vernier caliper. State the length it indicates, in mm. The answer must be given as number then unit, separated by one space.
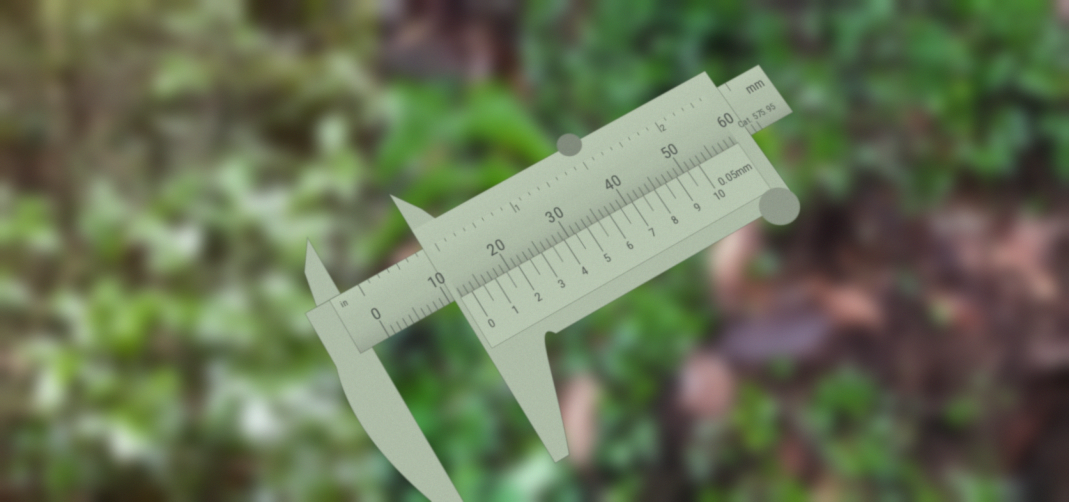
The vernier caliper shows 13.6 mm
